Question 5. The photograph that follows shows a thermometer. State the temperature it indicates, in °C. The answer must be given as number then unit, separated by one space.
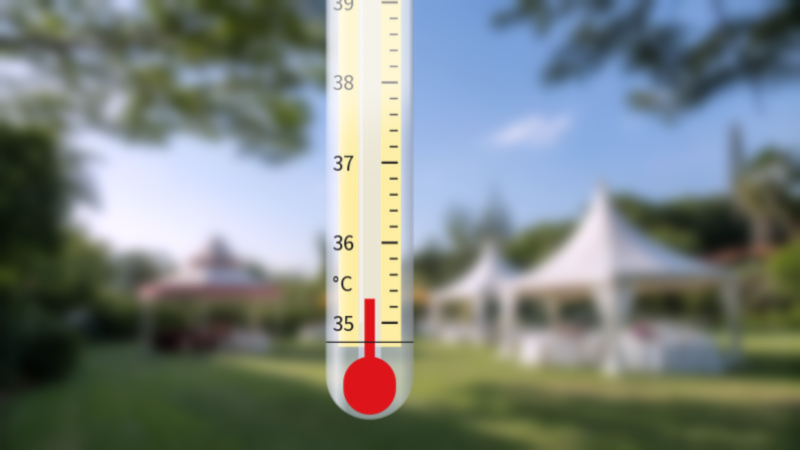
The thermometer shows 35.3 °C
